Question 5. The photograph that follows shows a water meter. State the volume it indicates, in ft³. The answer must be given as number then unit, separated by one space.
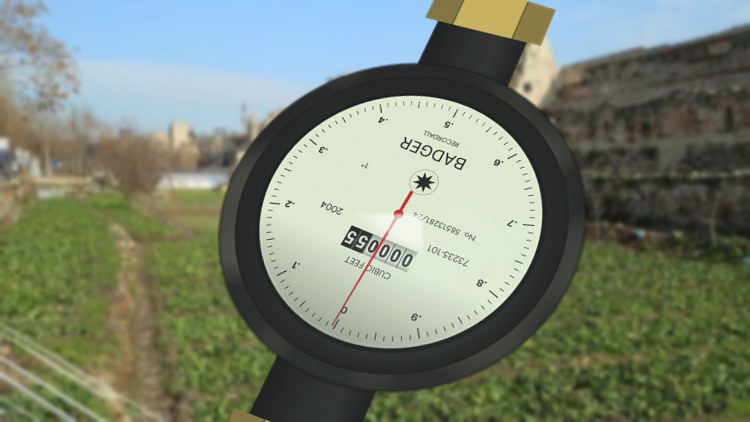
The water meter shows 55.00 ft³
